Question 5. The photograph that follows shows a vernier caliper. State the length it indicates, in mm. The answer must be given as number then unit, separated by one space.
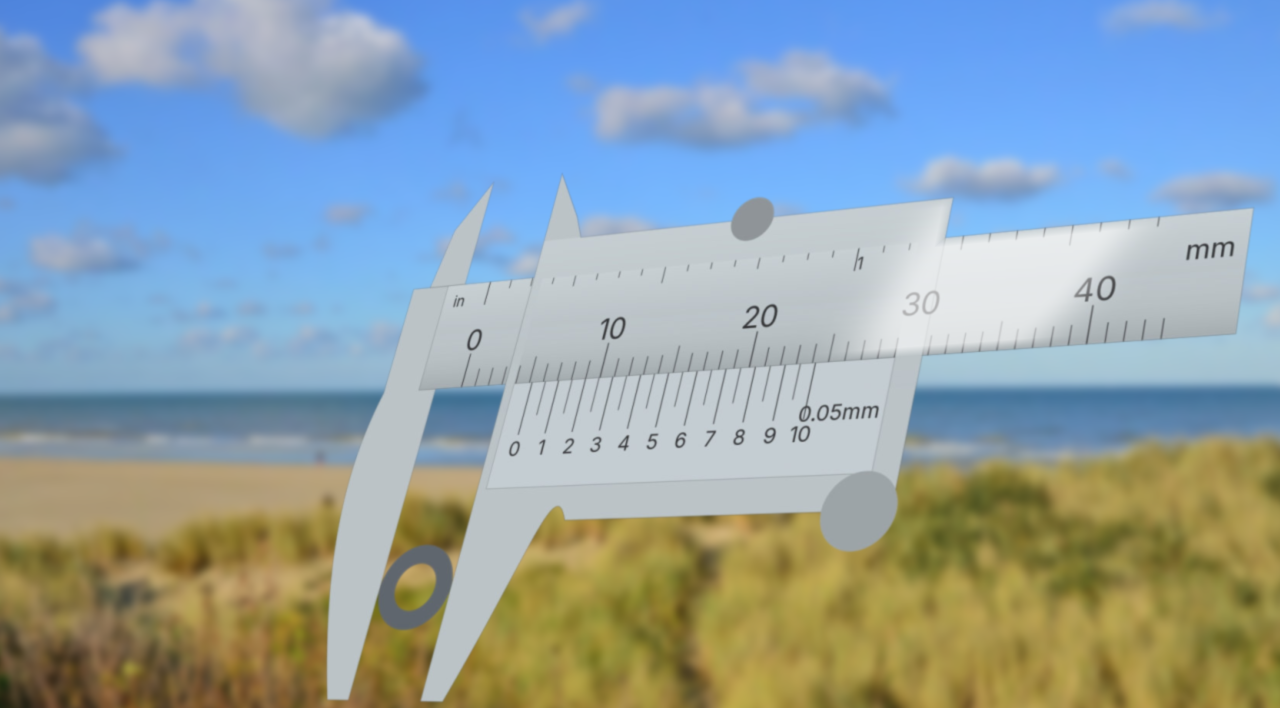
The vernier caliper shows 5.2 mm
